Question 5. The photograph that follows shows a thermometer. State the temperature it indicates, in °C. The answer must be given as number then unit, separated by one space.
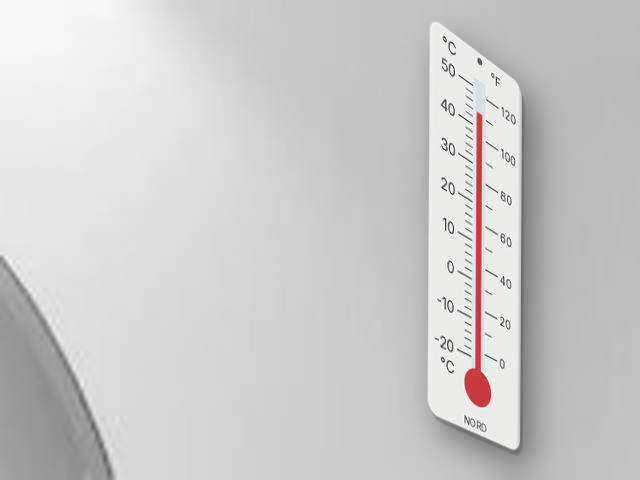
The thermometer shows 44 °C
